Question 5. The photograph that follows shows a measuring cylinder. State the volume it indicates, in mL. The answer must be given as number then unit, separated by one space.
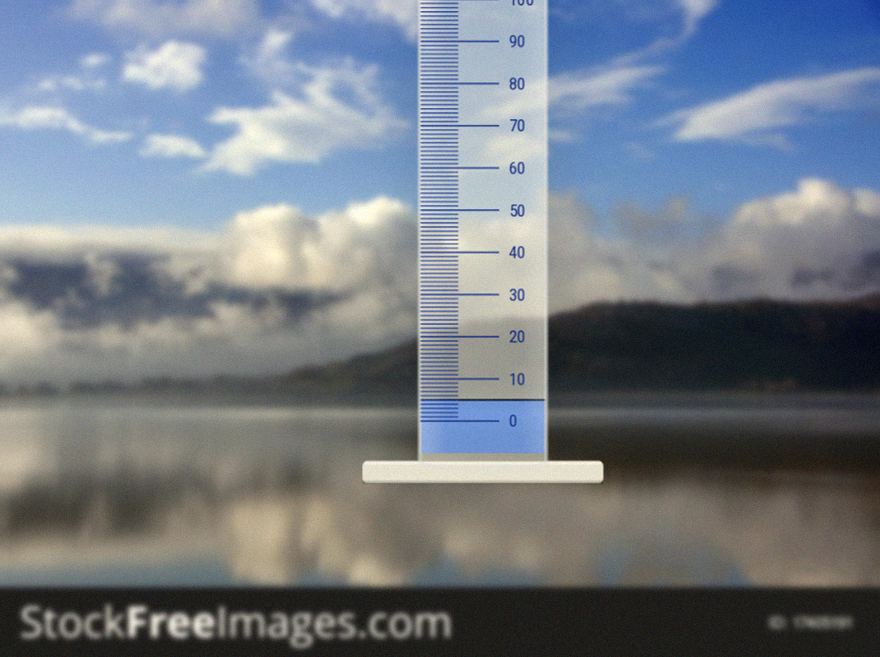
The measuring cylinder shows 5 mL
